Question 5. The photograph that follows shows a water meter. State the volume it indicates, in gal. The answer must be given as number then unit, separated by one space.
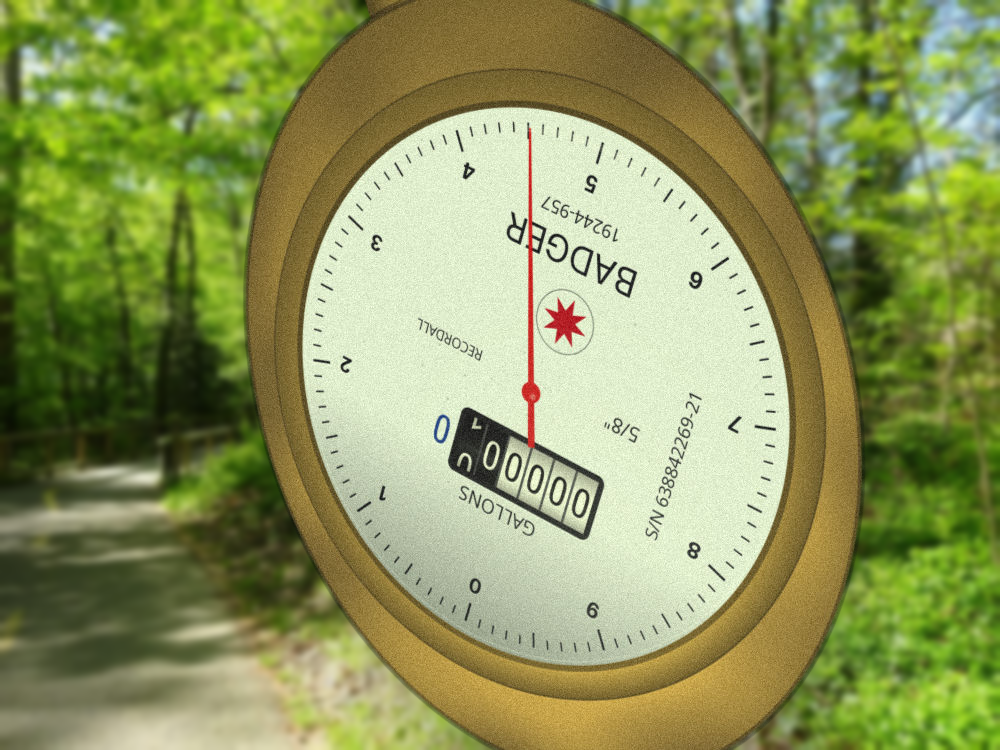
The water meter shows 4.5 gal
